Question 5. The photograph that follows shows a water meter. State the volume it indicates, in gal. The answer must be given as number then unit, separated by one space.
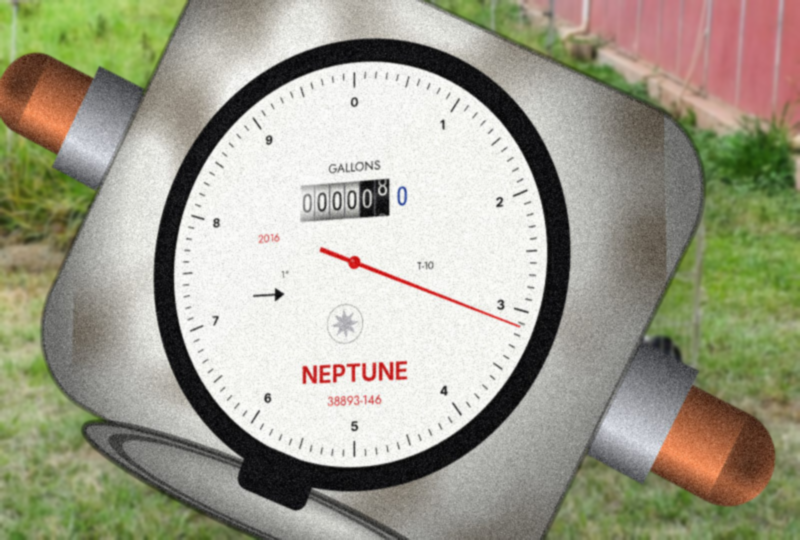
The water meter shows 83.1 gal
